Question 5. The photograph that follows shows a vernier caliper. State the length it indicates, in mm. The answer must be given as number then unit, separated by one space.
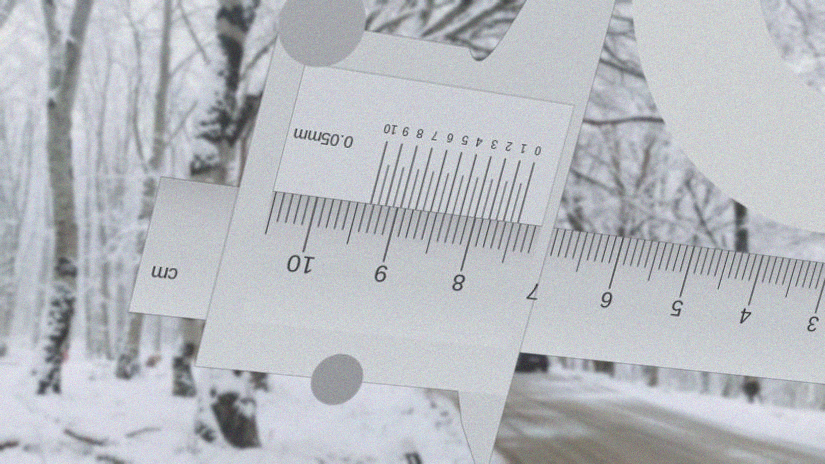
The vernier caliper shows 74.4 mm
